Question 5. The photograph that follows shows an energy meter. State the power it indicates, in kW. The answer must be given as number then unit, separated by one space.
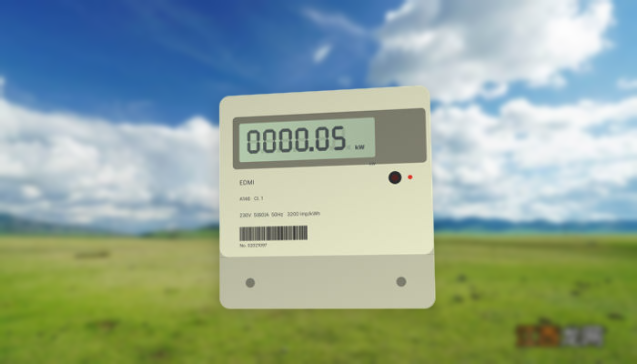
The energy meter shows 0.05 kW
